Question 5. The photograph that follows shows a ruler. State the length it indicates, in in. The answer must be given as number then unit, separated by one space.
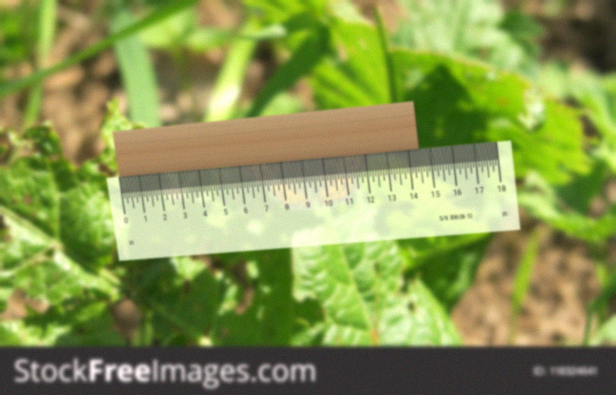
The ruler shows 14.5 in
